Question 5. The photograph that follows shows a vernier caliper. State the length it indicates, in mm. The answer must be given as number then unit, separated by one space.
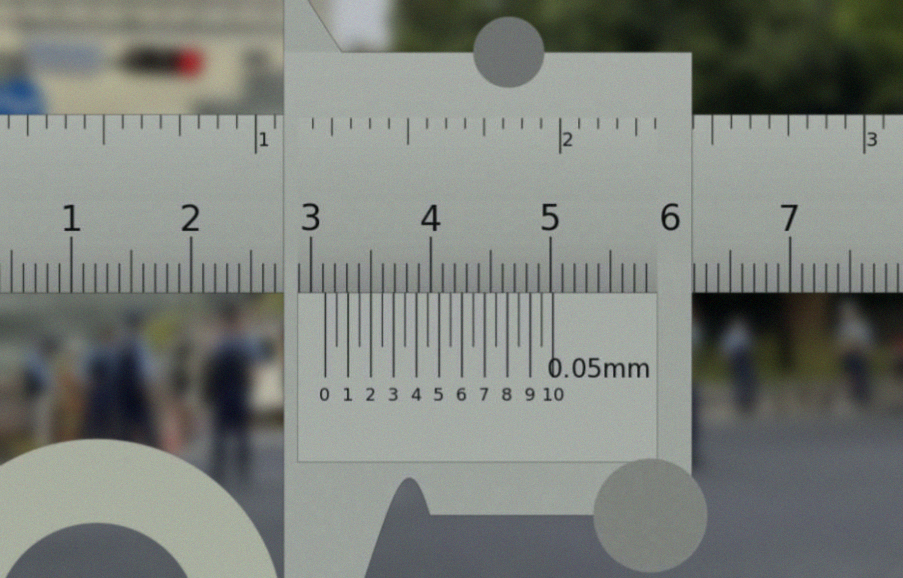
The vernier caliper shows 31.2 mm
